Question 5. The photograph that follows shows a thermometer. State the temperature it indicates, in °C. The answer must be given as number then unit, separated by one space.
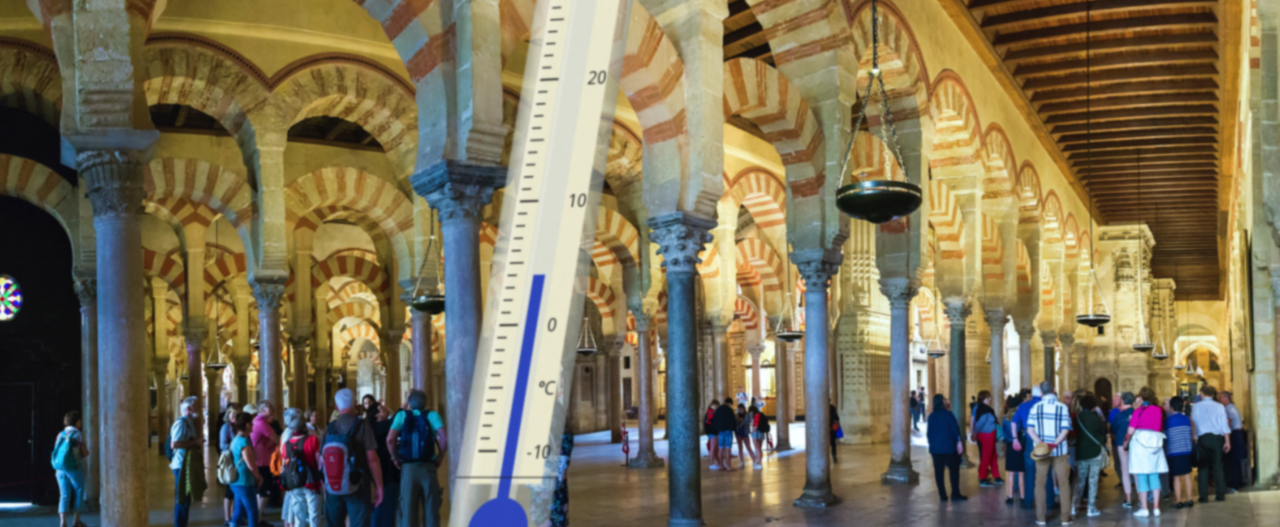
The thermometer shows 4 °C
